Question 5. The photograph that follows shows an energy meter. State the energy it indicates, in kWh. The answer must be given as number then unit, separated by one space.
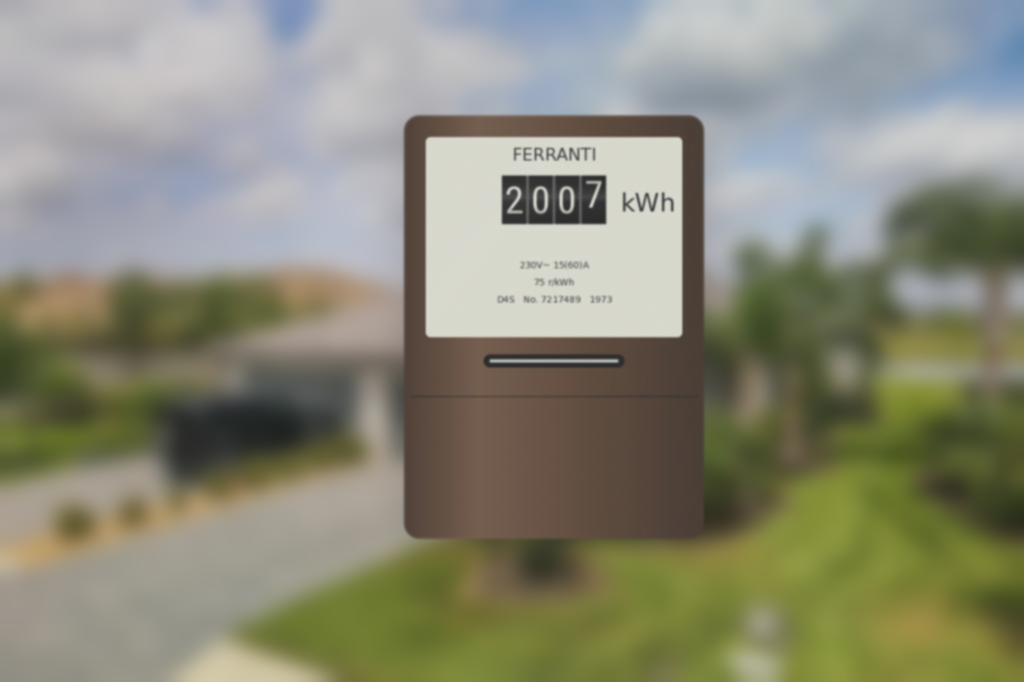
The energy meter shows 2007 kWh
